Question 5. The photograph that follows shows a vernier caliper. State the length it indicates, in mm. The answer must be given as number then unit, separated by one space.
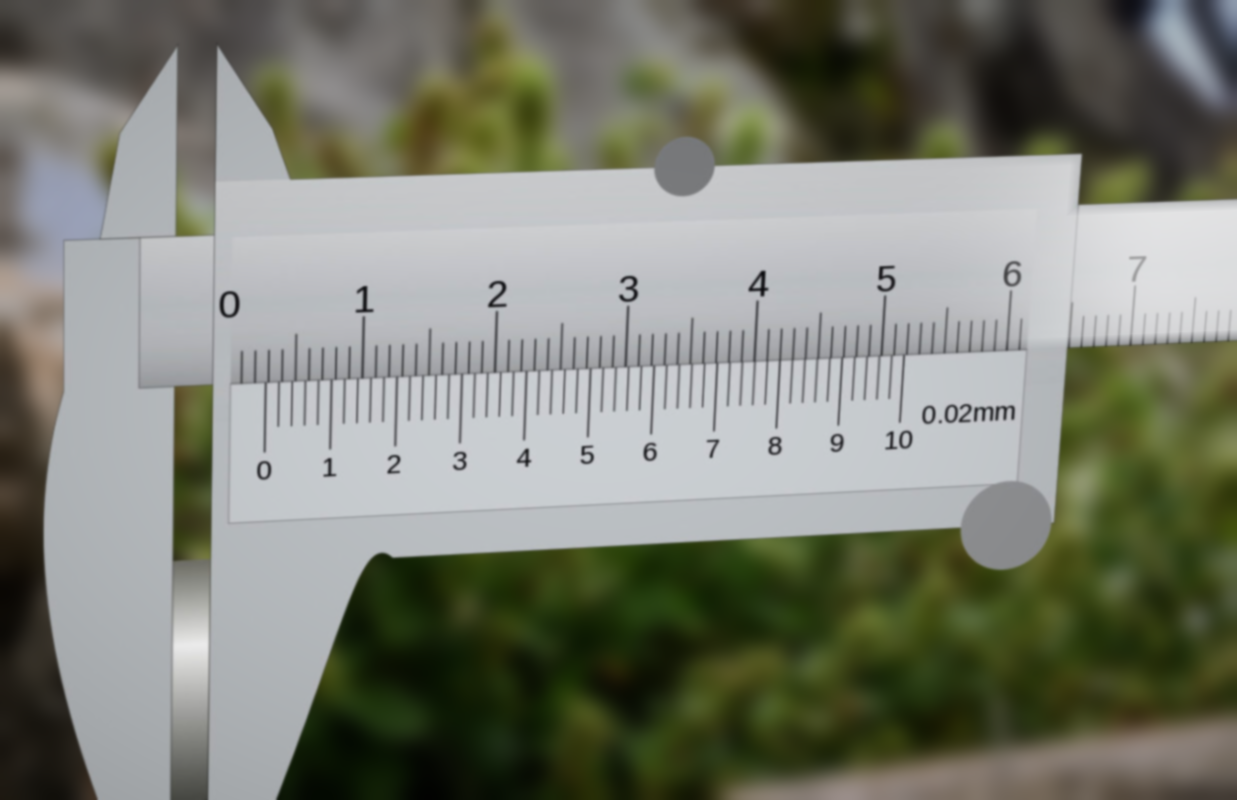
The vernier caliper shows 2.8 mm
